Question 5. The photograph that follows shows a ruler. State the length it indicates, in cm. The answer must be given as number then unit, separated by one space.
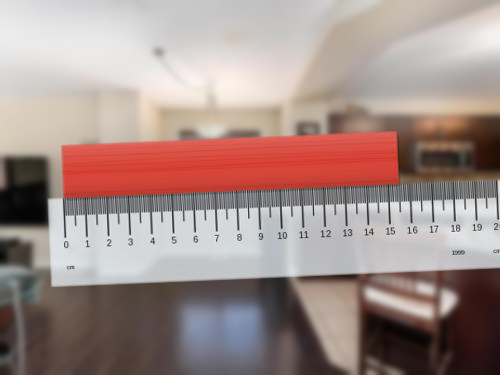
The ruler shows 15.5 cm
